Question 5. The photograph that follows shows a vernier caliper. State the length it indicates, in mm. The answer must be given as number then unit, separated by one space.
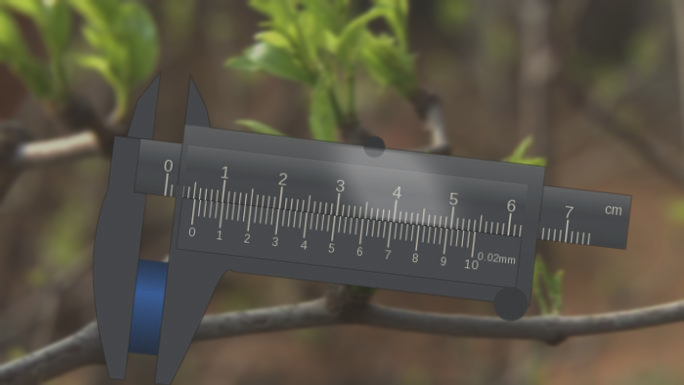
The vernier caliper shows 5.2 mm
